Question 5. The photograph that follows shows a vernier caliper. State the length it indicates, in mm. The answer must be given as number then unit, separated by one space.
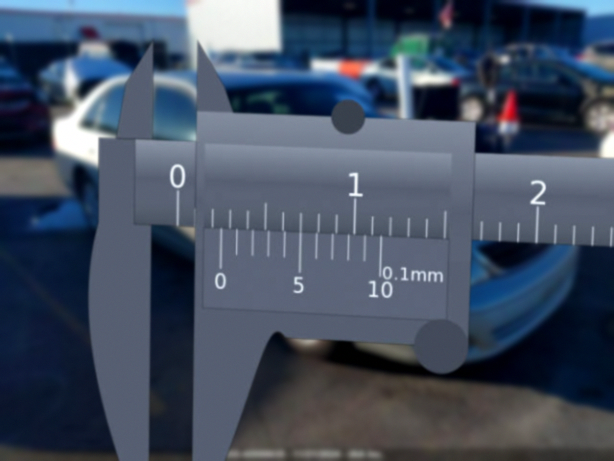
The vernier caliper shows 2.5 mm
